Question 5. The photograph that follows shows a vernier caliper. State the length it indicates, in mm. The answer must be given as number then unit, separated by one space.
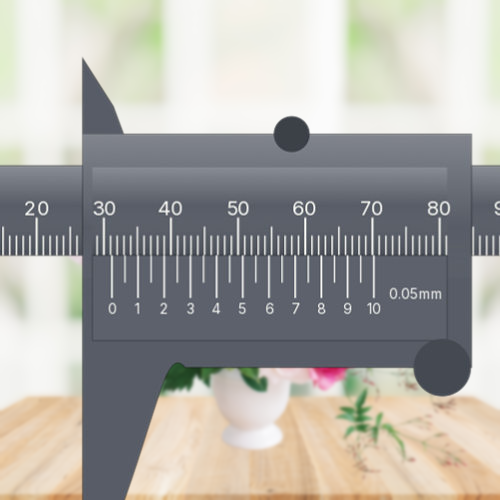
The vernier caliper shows 31.2 mm
